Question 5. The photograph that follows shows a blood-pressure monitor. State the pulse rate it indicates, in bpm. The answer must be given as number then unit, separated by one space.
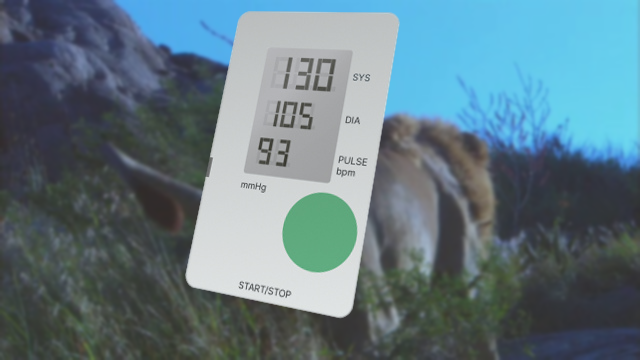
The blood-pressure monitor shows 93 bpm
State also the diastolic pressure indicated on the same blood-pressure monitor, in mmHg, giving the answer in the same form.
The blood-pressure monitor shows 105 mmHg
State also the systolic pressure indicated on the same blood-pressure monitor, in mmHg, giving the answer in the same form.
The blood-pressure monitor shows 130 mmHg
